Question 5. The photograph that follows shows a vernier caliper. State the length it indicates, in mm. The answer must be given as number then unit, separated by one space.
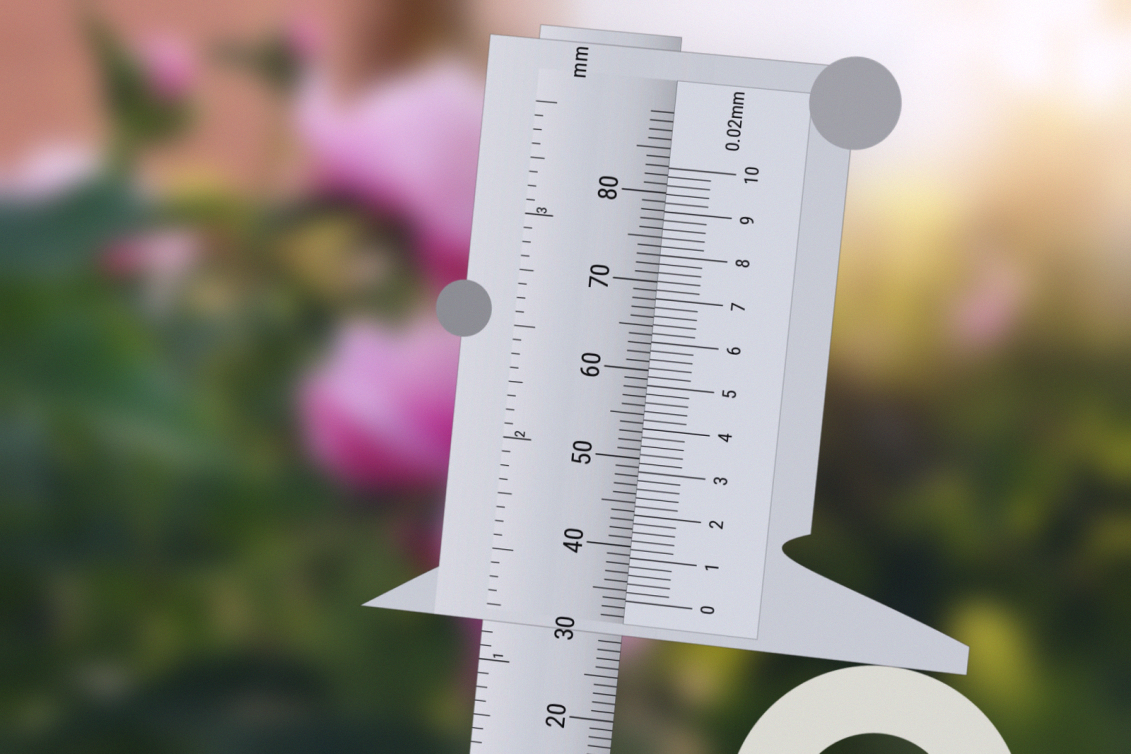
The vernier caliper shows 33.8 mm
